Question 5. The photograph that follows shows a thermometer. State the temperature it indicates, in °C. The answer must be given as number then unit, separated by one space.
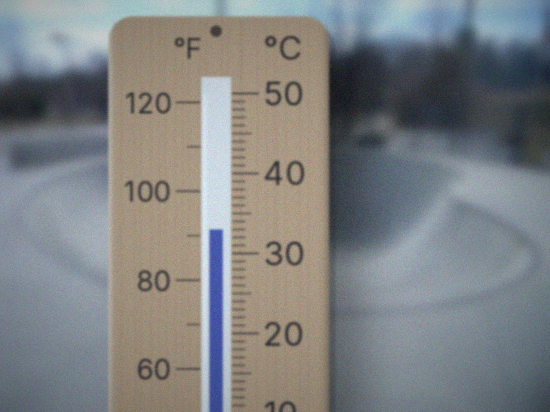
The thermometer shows 33 °C
